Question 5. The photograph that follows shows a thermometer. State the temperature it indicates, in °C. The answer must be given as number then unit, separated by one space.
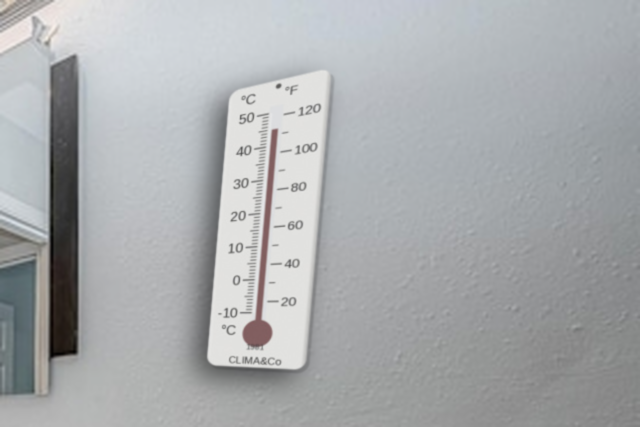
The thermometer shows 45 °C
